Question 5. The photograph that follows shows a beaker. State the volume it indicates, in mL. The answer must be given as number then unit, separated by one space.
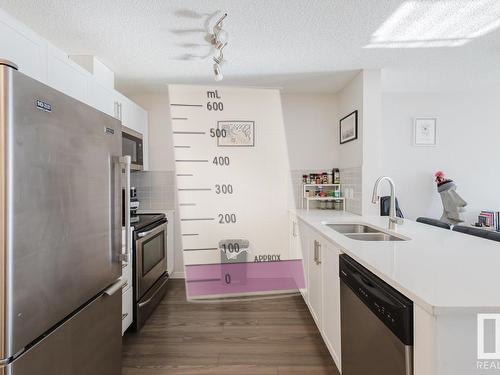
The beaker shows 50 mL
